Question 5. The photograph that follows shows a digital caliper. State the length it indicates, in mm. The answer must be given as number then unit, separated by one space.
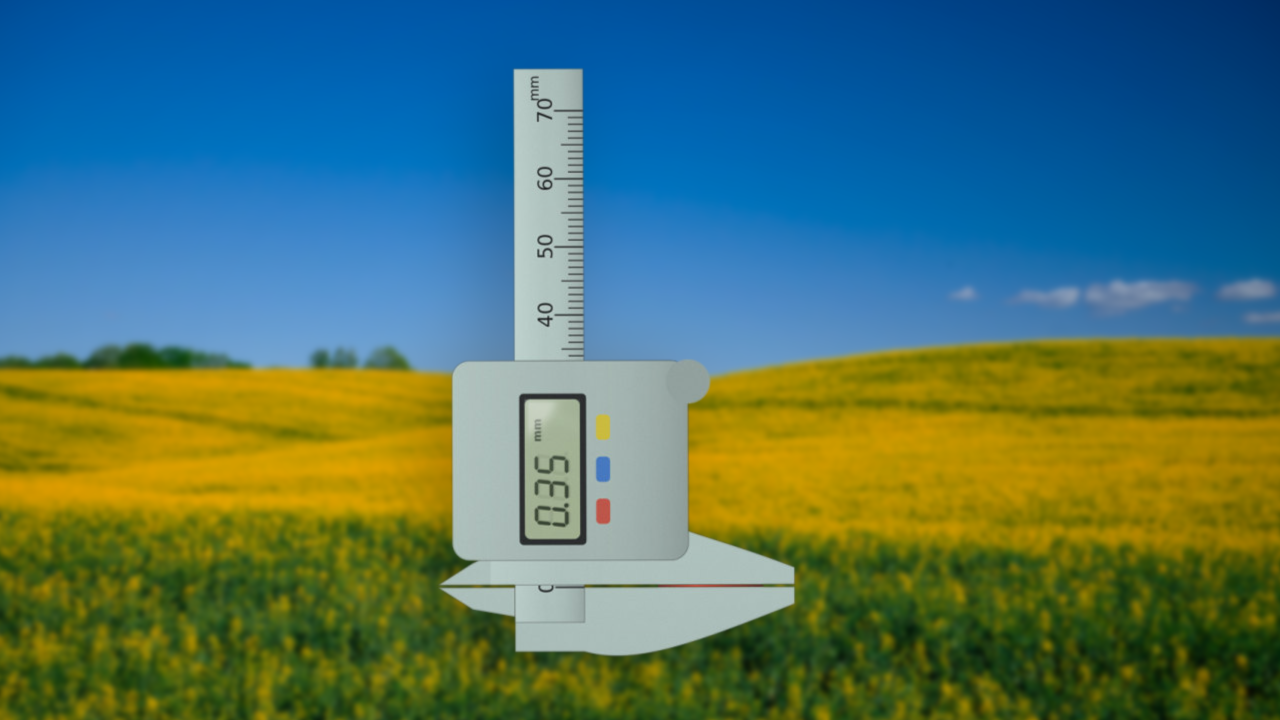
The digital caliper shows 0.35 mm
